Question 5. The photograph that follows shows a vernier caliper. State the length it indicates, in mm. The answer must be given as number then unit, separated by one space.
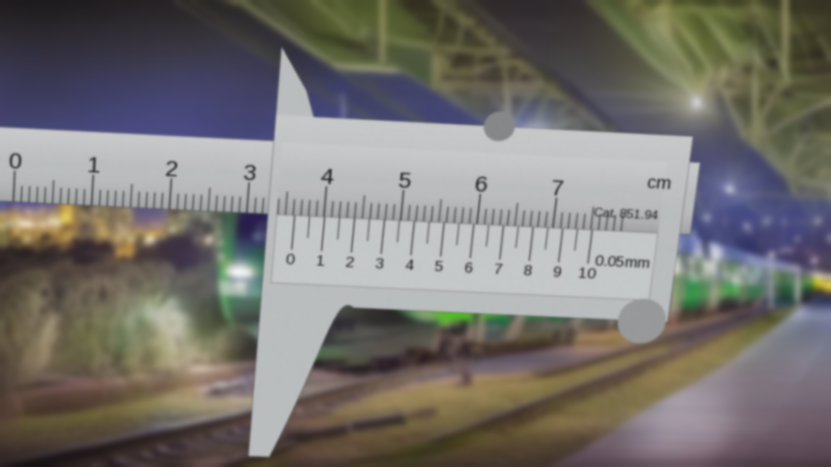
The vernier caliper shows 36.2 mm
